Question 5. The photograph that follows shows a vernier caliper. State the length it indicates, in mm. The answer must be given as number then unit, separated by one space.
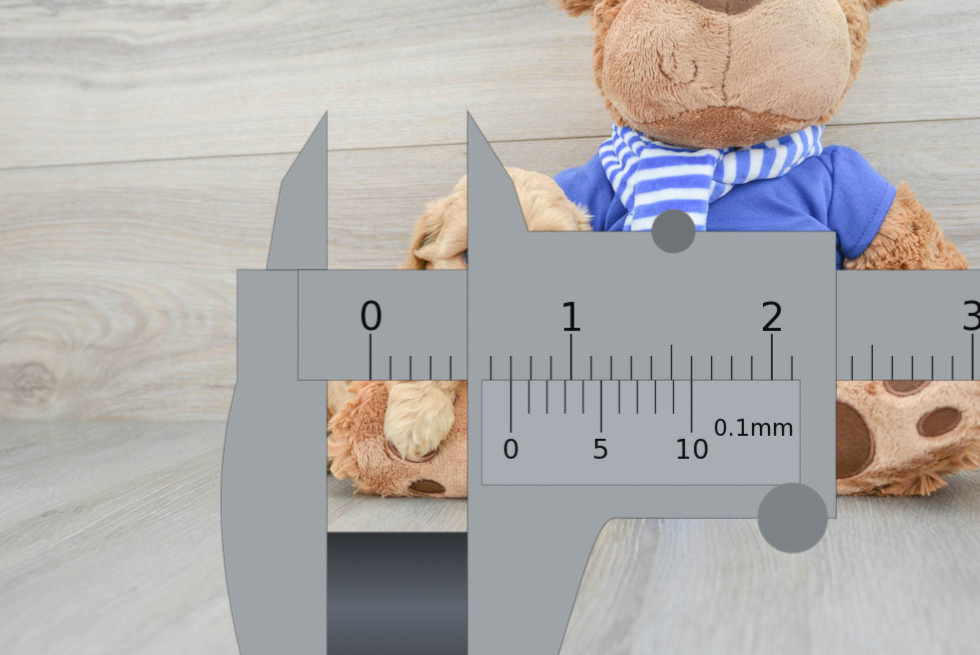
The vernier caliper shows 7.0 mm
